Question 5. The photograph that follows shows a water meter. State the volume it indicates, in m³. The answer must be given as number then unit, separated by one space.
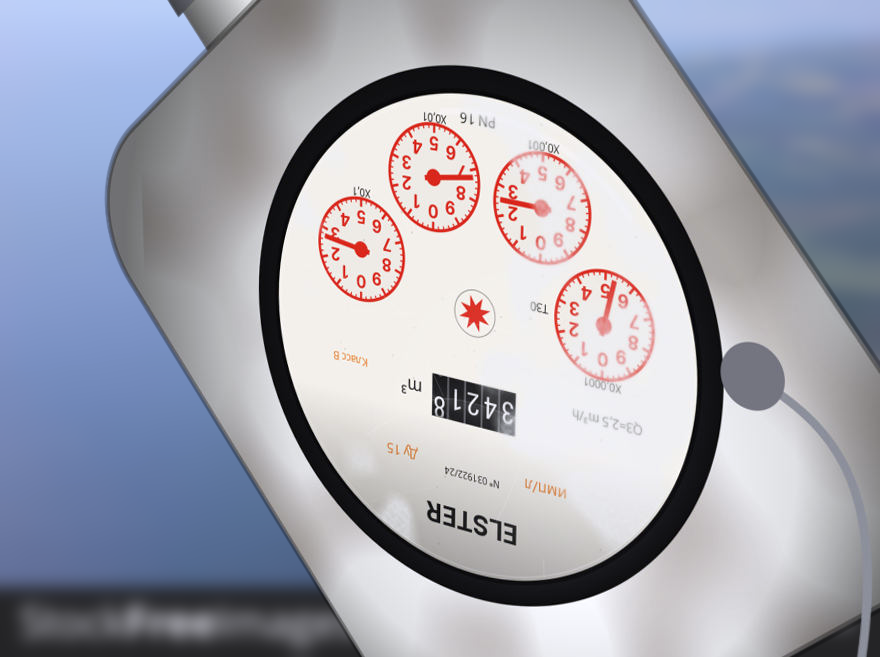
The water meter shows 34218.2725 m³
